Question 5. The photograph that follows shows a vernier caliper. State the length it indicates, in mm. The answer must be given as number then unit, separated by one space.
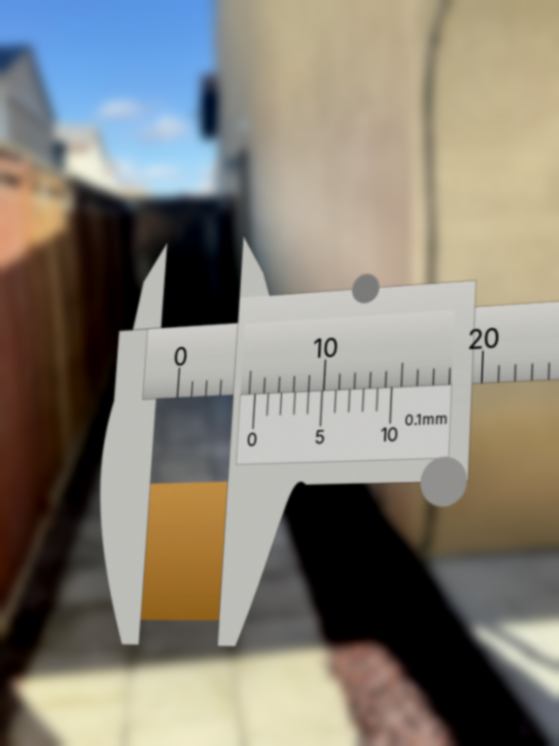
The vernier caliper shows 5.4 mm
